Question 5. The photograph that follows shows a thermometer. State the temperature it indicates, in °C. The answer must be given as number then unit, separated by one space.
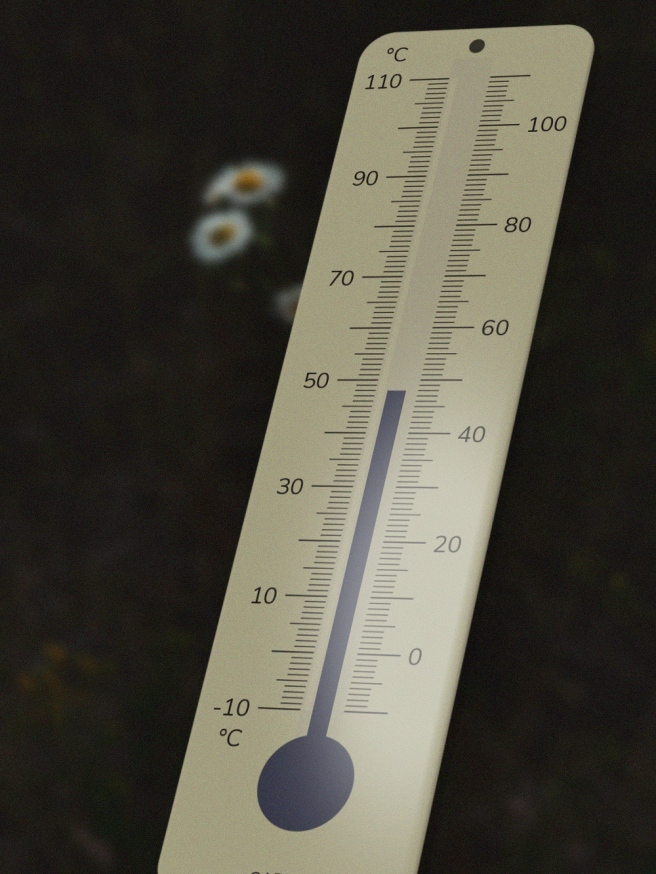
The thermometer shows 48 °C
